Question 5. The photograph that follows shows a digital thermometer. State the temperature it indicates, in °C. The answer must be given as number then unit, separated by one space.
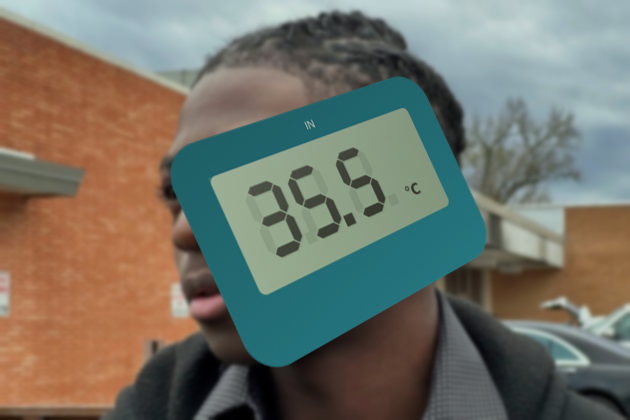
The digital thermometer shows 35.5 °C
